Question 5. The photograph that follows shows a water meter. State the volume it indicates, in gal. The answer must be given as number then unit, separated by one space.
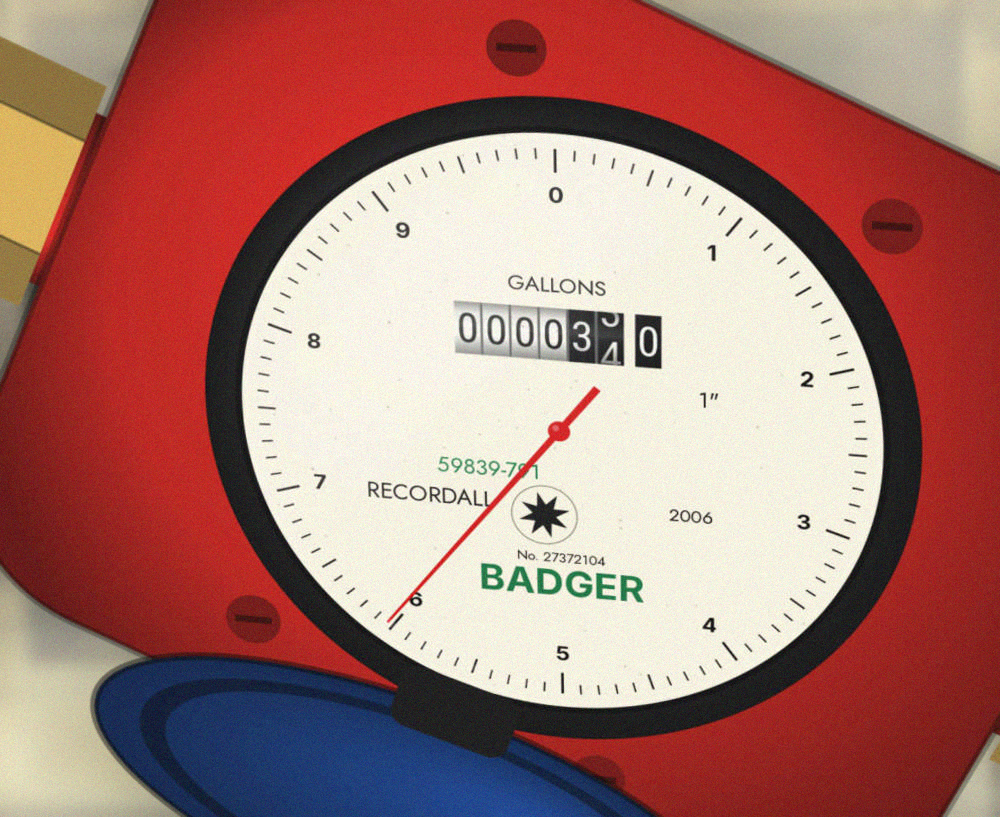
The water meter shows 336.0 gal
